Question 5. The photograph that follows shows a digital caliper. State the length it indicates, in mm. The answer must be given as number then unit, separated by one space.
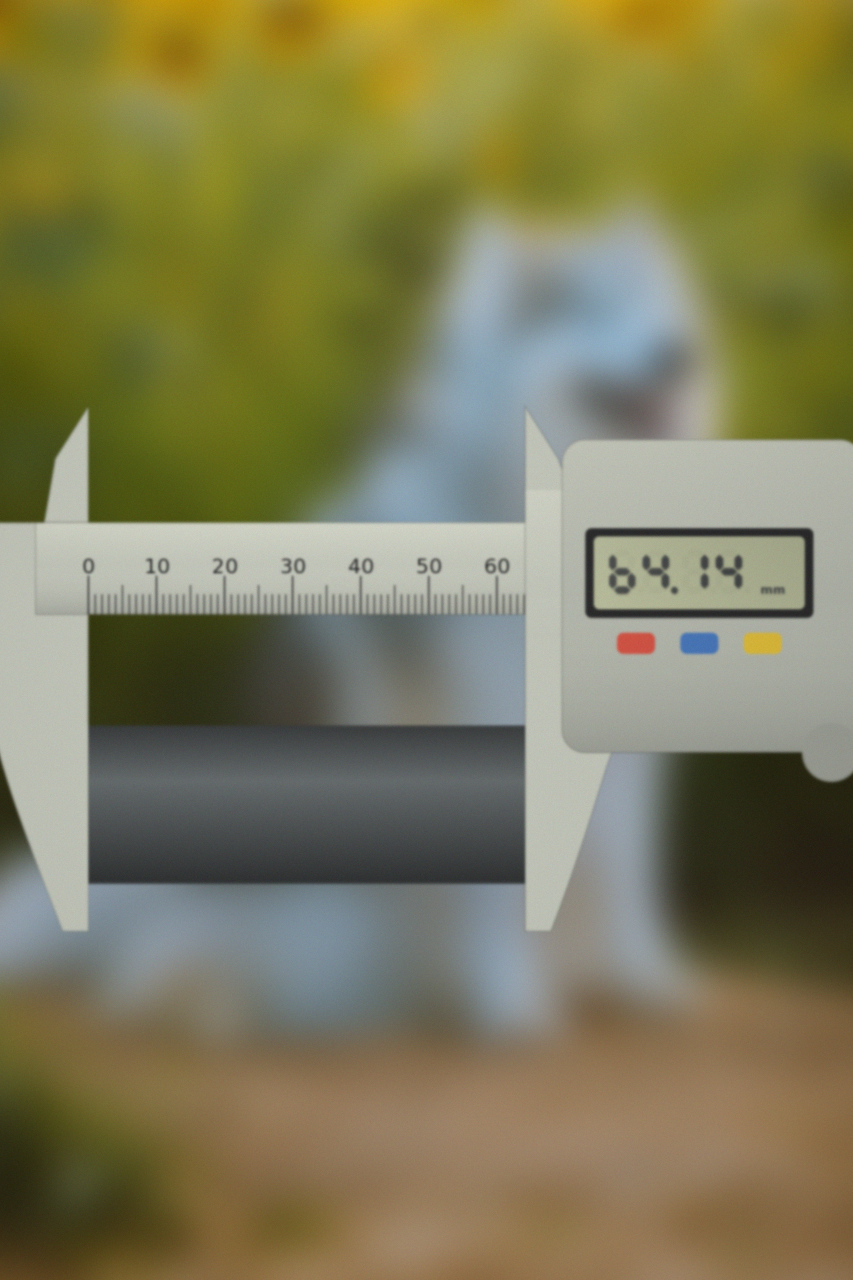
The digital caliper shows 64.14 mm
